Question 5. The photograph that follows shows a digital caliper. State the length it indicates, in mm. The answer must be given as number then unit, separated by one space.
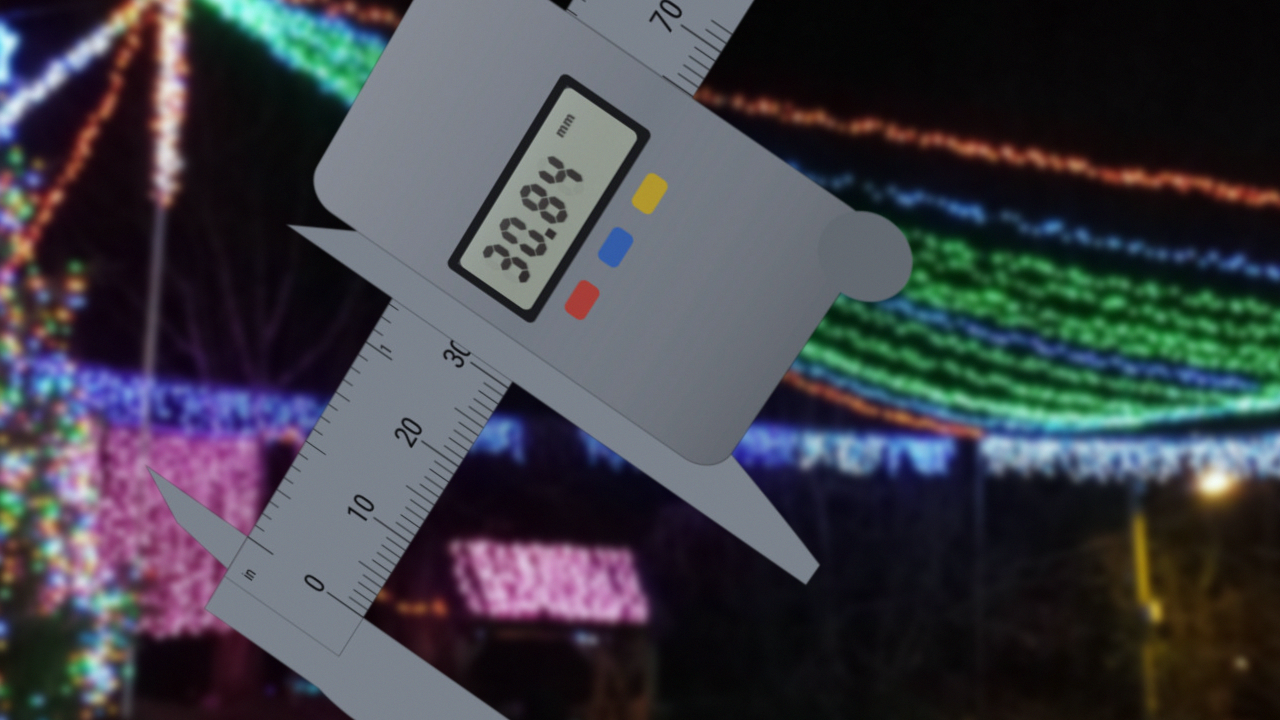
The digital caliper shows 30.84 mm
